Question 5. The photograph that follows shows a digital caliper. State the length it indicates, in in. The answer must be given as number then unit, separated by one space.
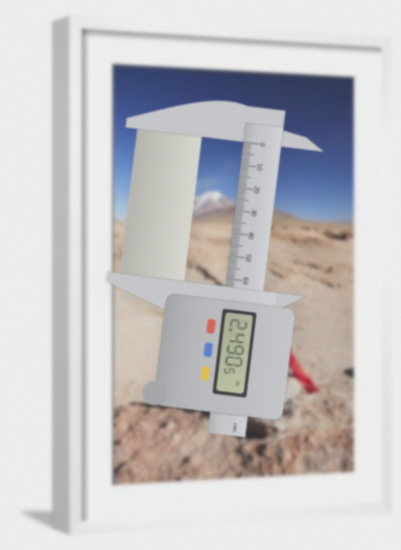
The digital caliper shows 2.4905 in
